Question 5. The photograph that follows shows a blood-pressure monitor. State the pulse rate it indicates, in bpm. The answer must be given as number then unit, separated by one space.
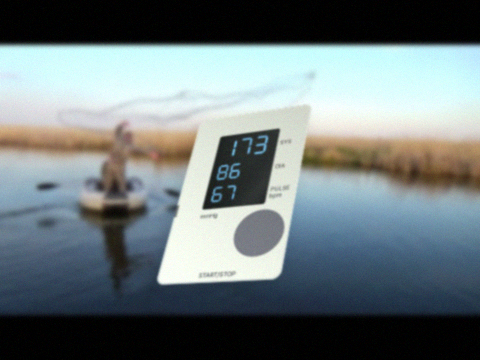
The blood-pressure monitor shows 67 bpm
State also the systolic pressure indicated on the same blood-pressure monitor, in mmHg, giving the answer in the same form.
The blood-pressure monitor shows 173 mmHg
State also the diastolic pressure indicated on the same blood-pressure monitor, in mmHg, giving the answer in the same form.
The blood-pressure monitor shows 86 mmHg
